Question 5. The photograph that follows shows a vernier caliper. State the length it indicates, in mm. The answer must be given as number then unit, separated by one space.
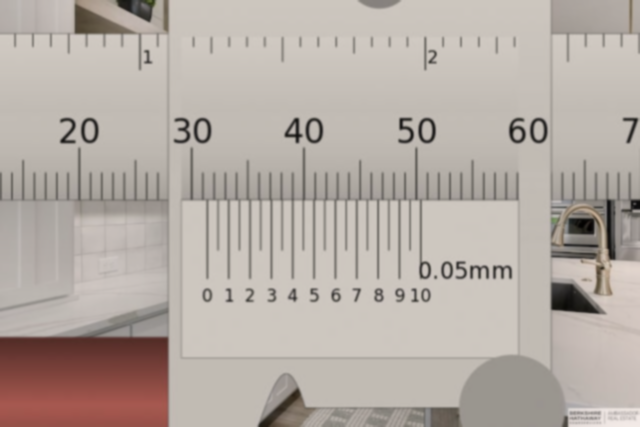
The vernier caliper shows 31.4 mm
